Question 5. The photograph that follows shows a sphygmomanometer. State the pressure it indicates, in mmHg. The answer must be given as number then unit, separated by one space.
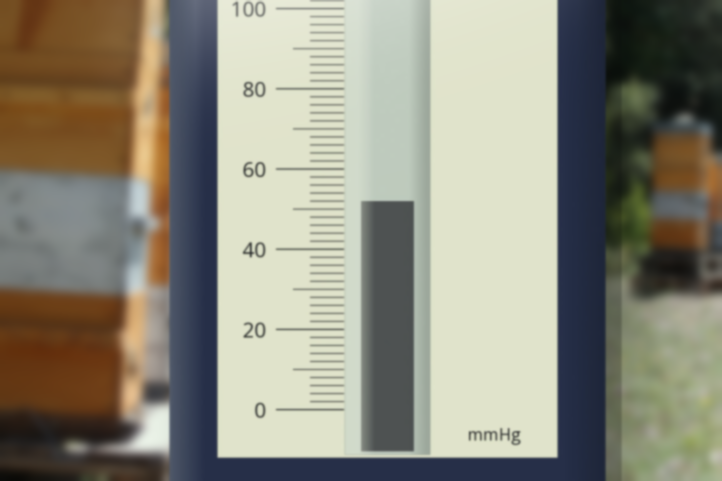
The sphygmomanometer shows 52 mmHg
